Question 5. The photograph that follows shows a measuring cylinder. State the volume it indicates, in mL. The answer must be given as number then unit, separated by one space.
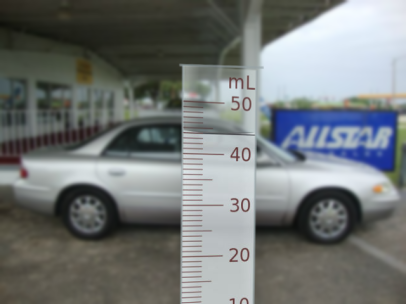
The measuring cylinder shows 44 mL
